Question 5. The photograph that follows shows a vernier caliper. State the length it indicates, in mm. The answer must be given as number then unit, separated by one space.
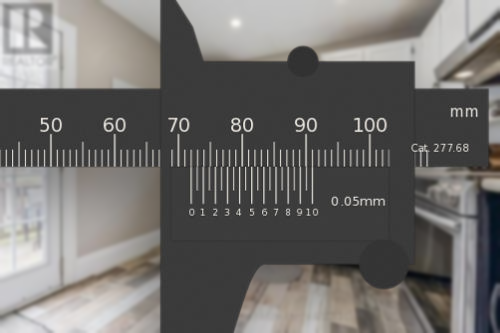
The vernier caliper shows 72.0 mm
